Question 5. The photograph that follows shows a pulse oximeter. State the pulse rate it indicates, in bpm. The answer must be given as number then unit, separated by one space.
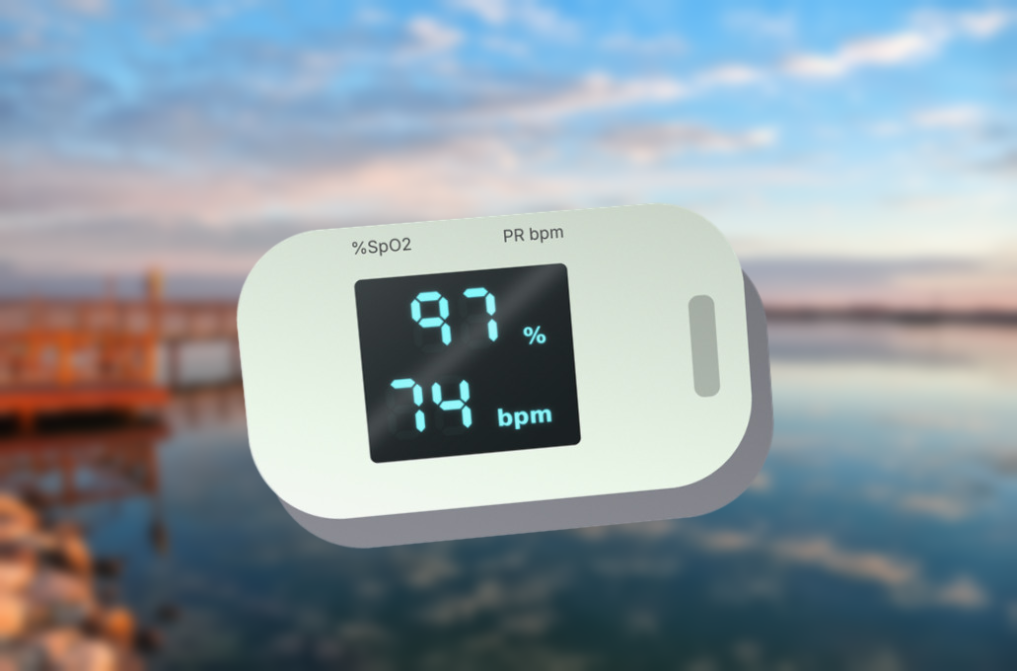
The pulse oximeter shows 74 bpm
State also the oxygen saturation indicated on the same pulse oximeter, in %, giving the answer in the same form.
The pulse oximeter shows 97 %
